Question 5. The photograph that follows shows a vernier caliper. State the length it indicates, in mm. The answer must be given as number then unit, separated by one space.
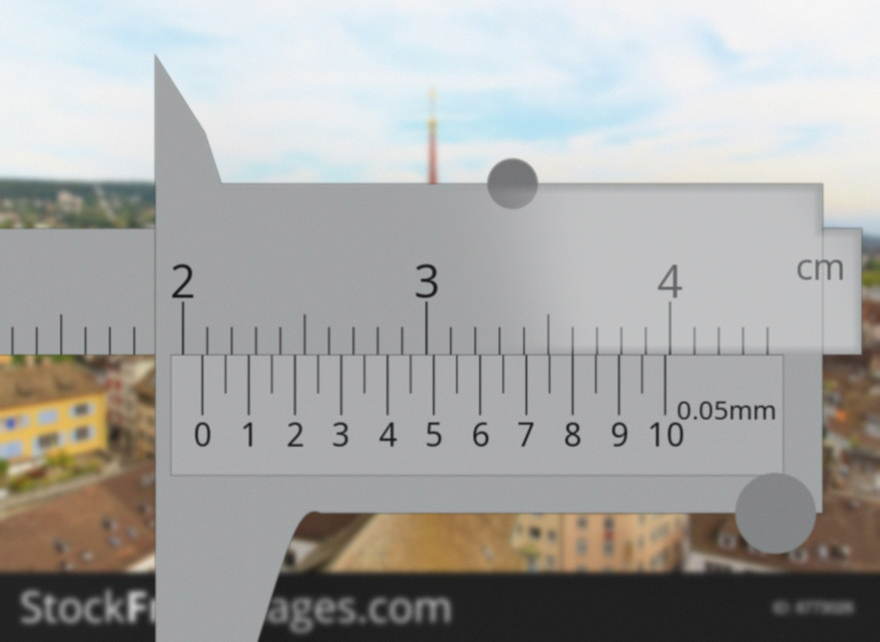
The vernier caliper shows 20.8 mm
